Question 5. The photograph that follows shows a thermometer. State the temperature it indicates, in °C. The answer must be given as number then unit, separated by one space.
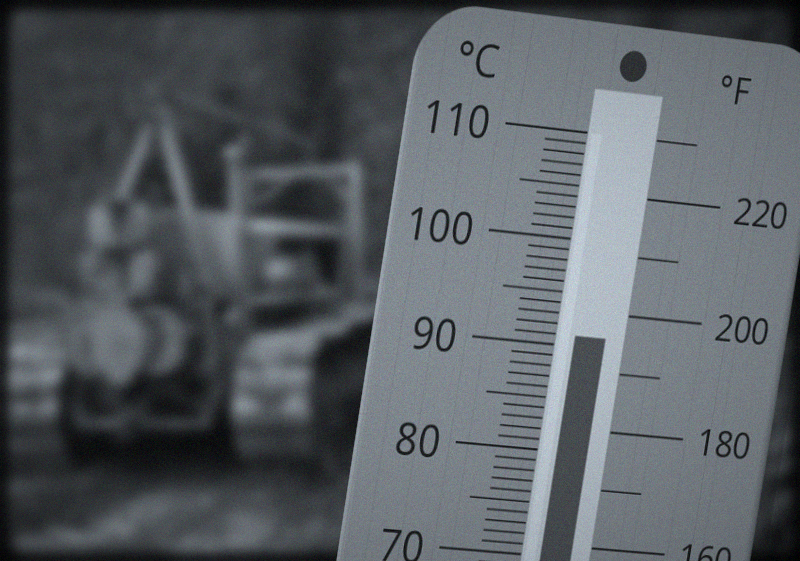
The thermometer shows 91 °C
